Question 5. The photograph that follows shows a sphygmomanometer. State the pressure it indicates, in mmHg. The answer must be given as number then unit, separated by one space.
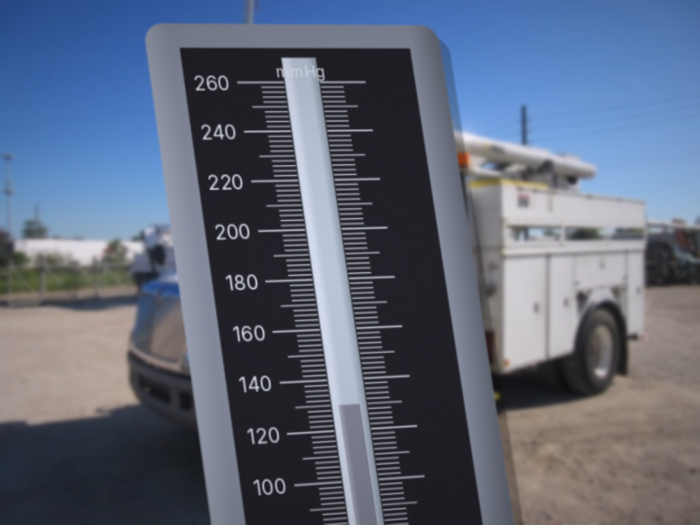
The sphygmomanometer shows 130 mmHg
